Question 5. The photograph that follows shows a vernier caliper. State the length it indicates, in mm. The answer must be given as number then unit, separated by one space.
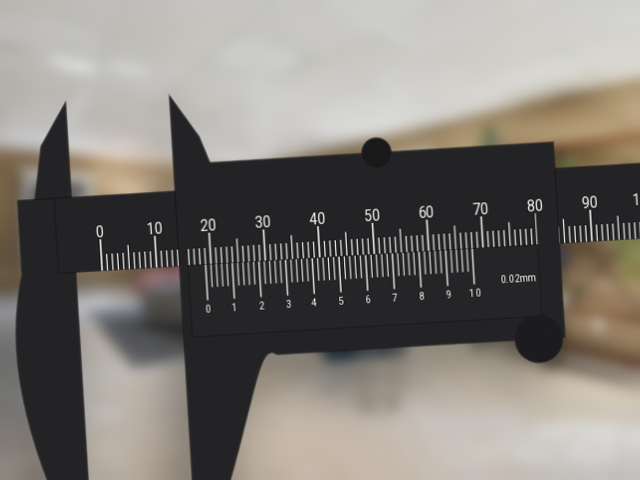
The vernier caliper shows 19.0 mm
